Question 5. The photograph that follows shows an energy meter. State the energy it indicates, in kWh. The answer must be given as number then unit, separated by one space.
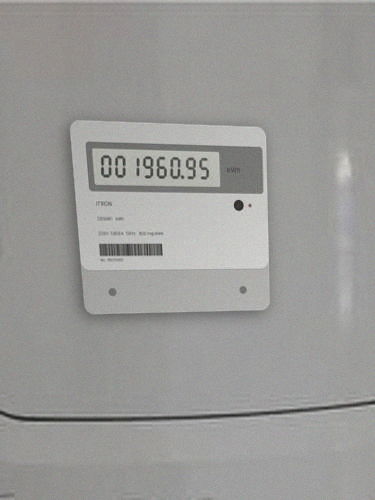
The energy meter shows 1960.95 kWh
